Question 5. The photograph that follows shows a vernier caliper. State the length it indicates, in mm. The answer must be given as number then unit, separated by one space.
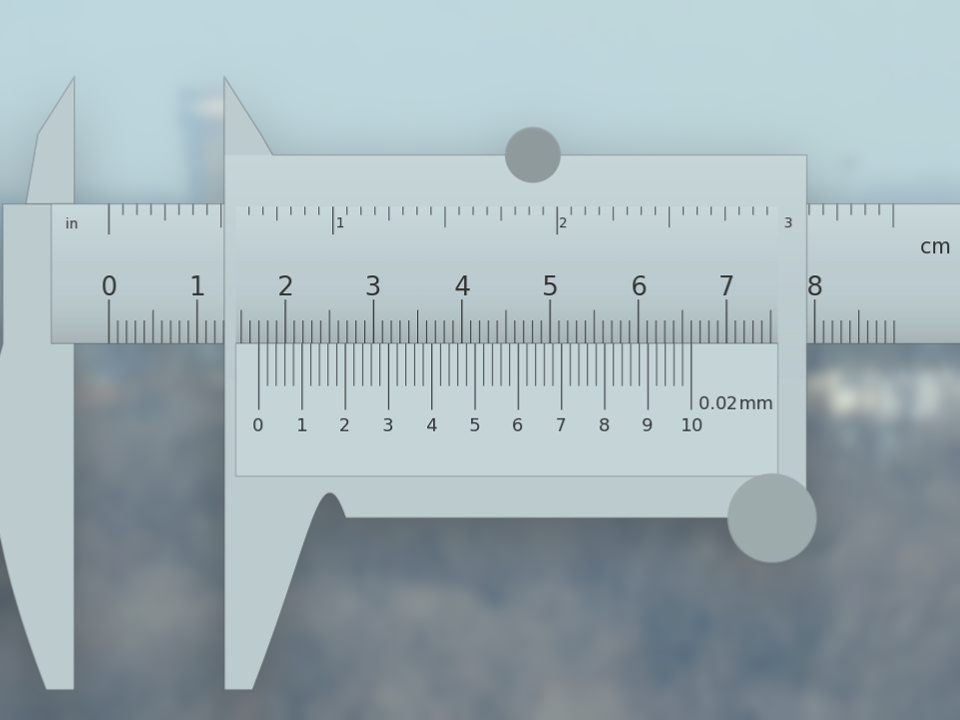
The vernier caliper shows 17.0 mm
